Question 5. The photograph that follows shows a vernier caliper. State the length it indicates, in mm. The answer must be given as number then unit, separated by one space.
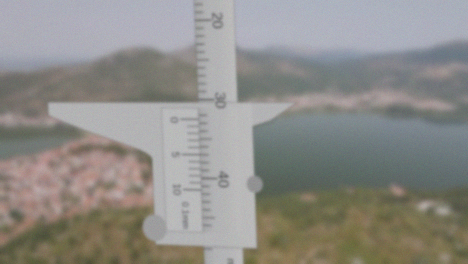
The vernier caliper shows 32.5 mm
